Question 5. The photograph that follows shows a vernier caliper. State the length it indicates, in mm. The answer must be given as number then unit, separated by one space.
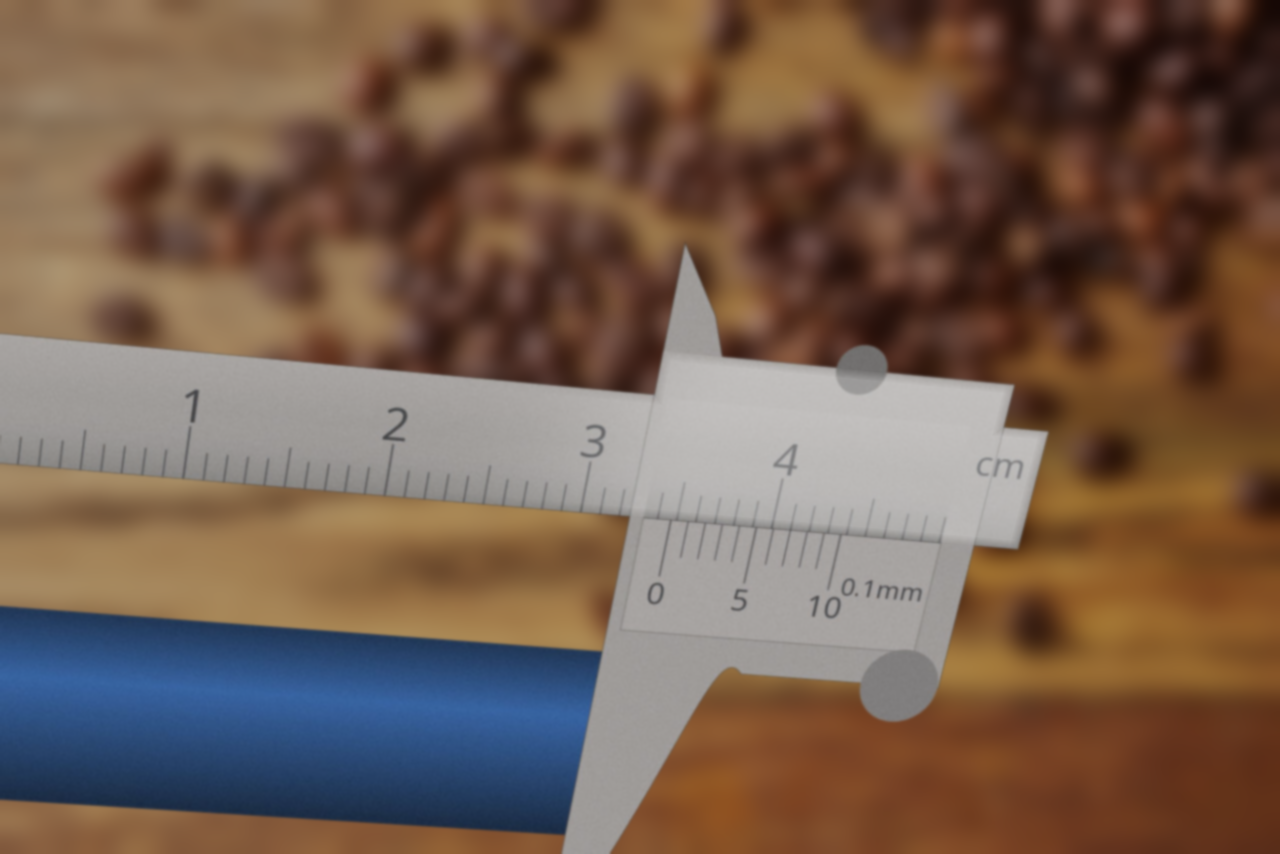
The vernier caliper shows 34.7 mm
